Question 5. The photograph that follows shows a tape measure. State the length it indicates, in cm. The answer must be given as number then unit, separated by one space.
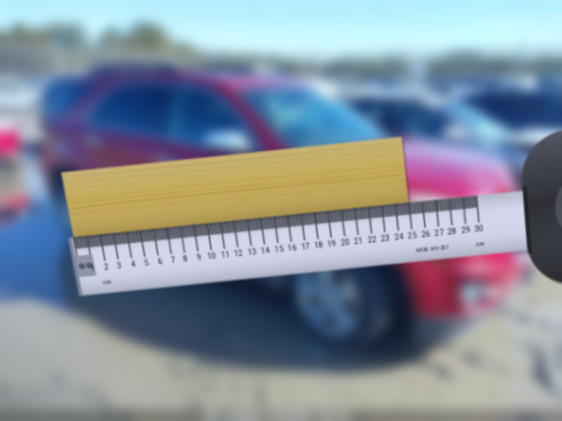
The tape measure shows 25 cm
